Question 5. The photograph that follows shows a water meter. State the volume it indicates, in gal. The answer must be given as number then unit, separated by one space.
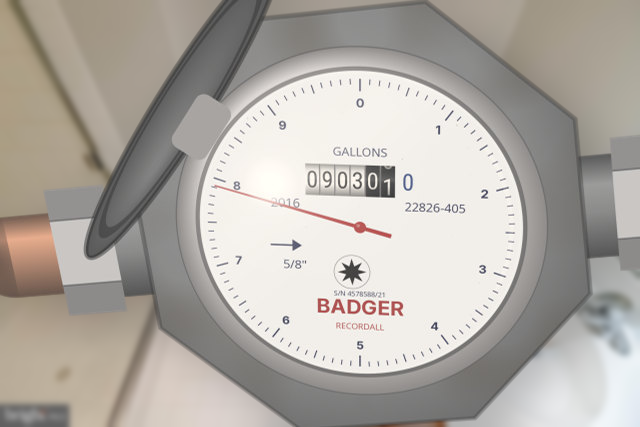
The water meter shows 903007.9 gal
